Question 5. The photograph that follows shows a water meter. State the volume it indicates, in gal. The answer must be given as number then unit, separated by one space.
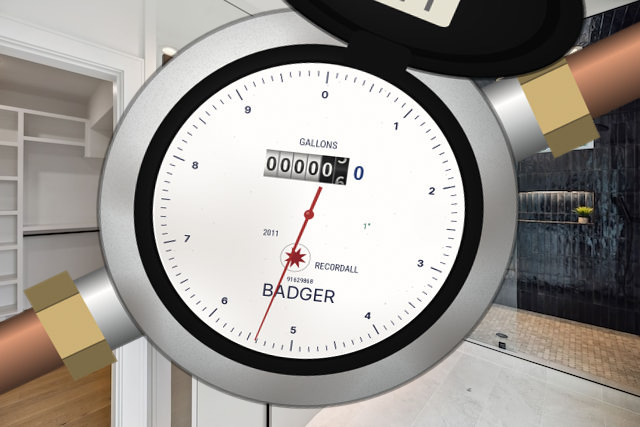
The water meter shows 55.4 gal
